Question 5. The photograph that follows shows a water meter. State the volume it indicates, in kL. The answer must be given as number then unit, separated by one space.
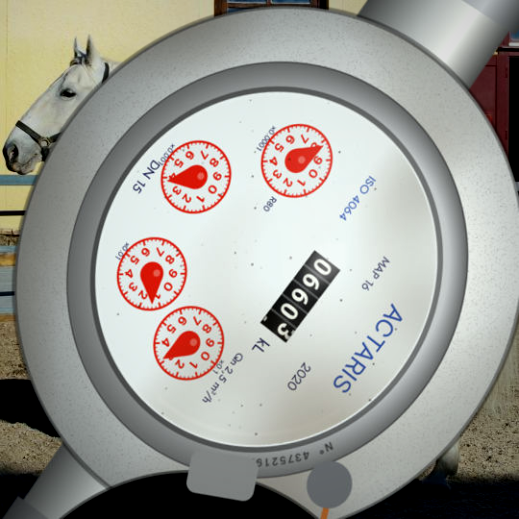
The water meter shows 6603.3138 kL
